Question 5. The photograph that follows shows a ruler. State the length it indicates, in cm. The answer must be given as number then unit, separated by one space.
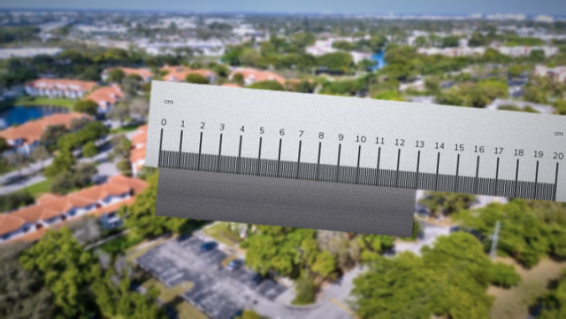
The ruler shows 13 cm
